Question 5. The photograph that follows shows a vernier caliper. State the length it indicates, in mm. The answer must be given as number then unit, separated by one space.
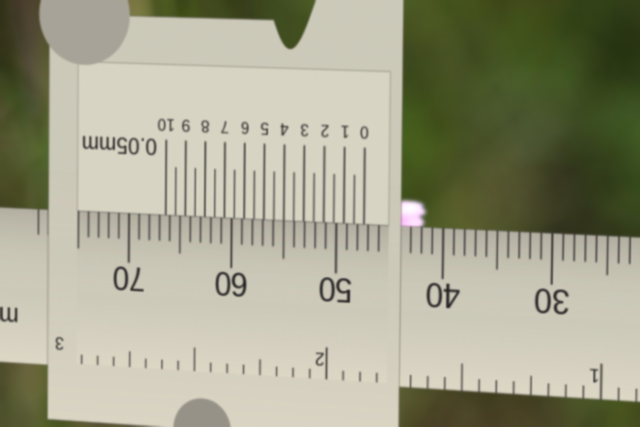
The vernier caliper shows 47.4 mm
